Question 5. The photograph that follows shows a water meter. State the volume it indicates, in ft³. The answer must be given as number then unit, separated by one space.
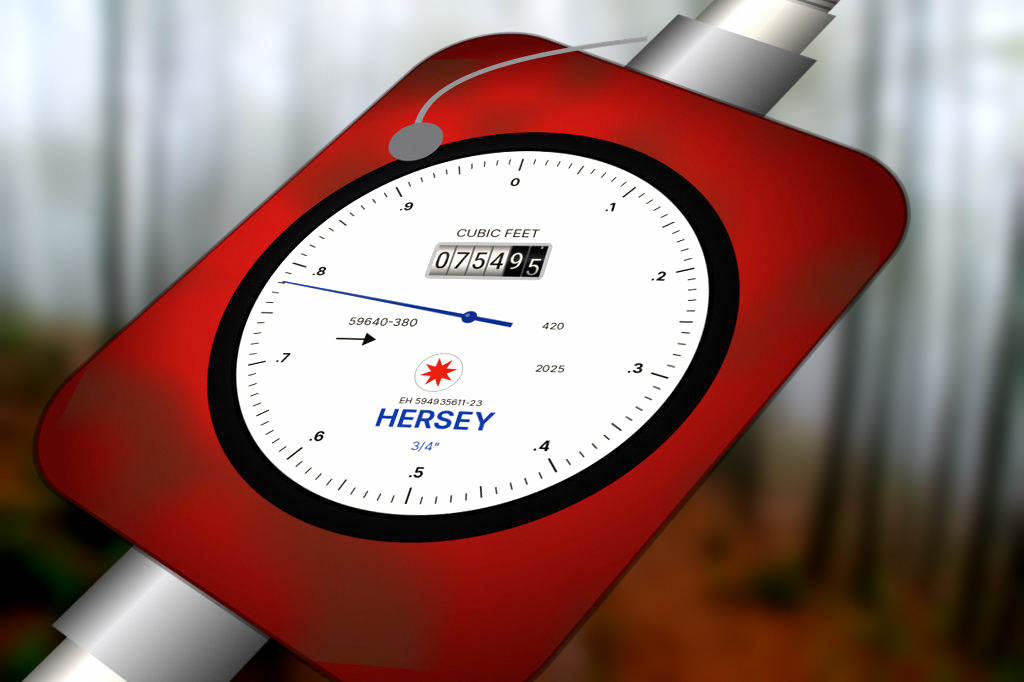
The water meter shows 75494.78 ft³
